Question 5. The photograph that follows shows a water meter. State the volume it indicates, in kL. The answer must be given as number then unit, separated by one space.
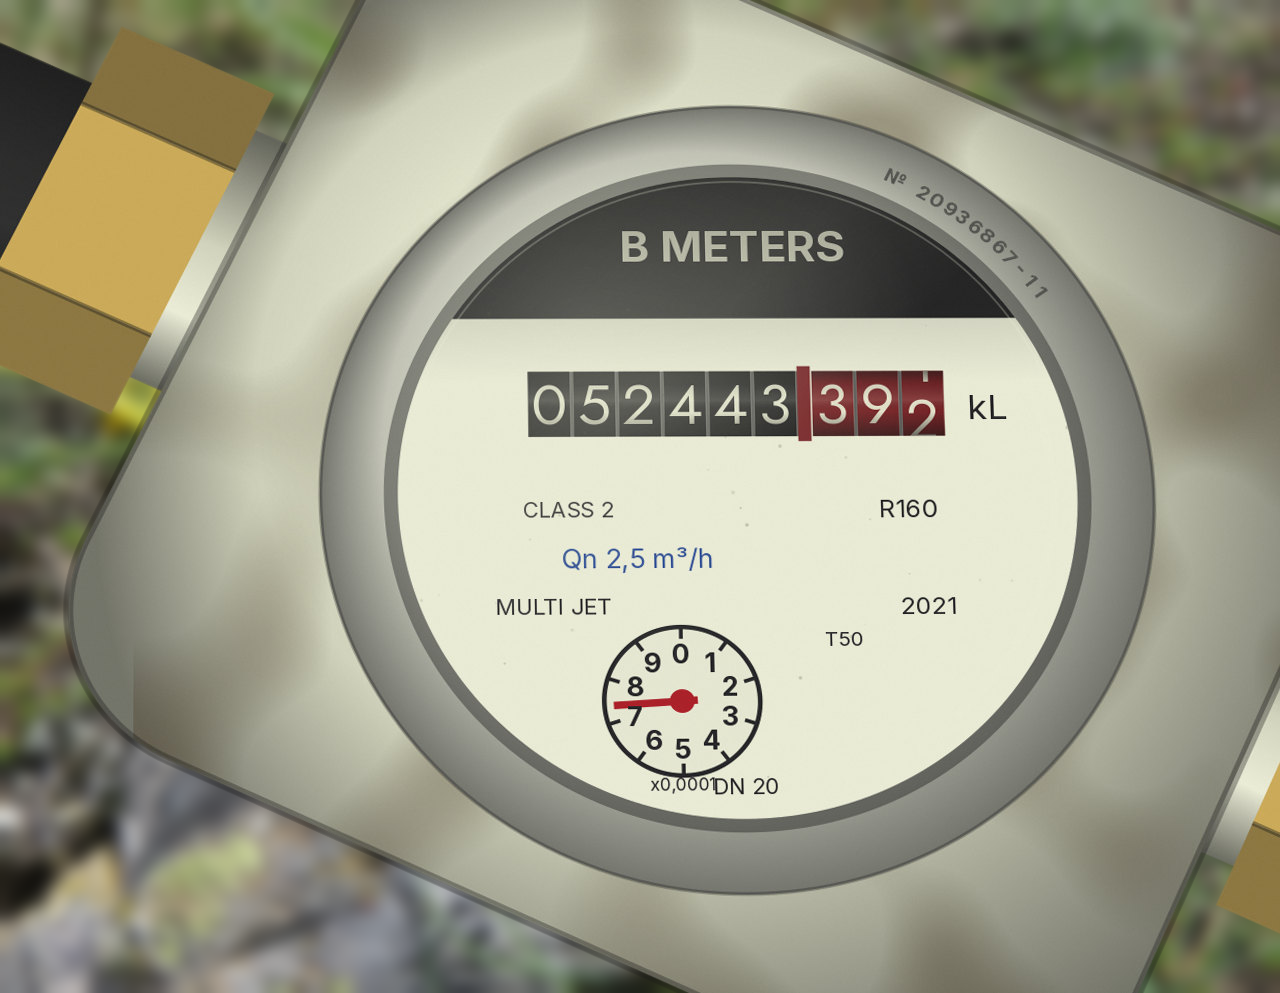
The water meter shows 52443.3917 kL
